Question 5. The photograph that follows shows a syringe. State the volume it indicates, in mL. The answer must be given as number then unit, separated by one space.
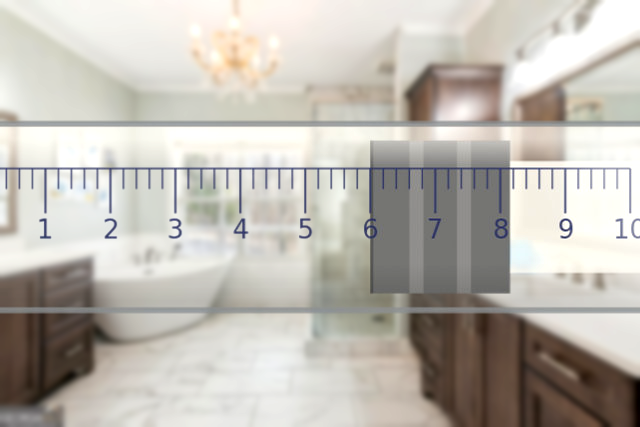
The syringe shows 6 mL
